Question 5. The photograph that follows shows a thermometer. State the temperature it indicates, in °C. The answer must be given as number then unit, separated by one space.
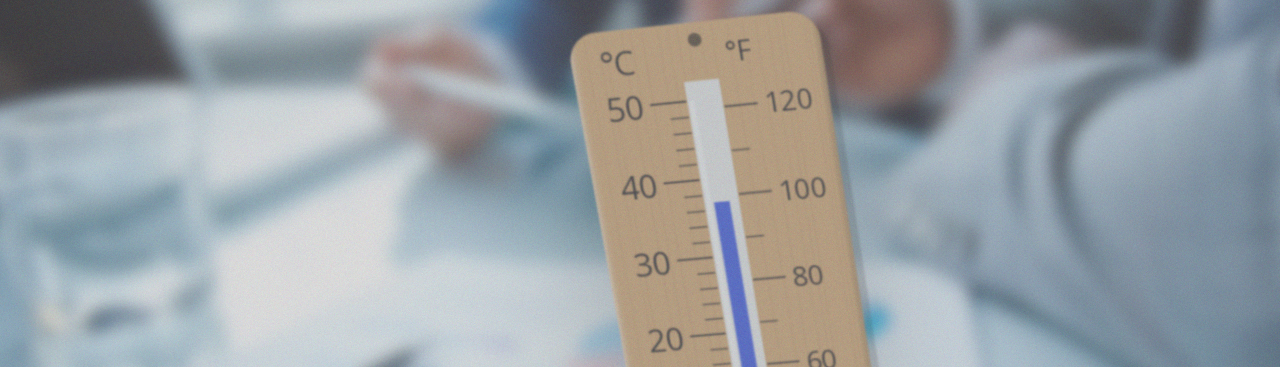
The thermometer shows 37 °C
